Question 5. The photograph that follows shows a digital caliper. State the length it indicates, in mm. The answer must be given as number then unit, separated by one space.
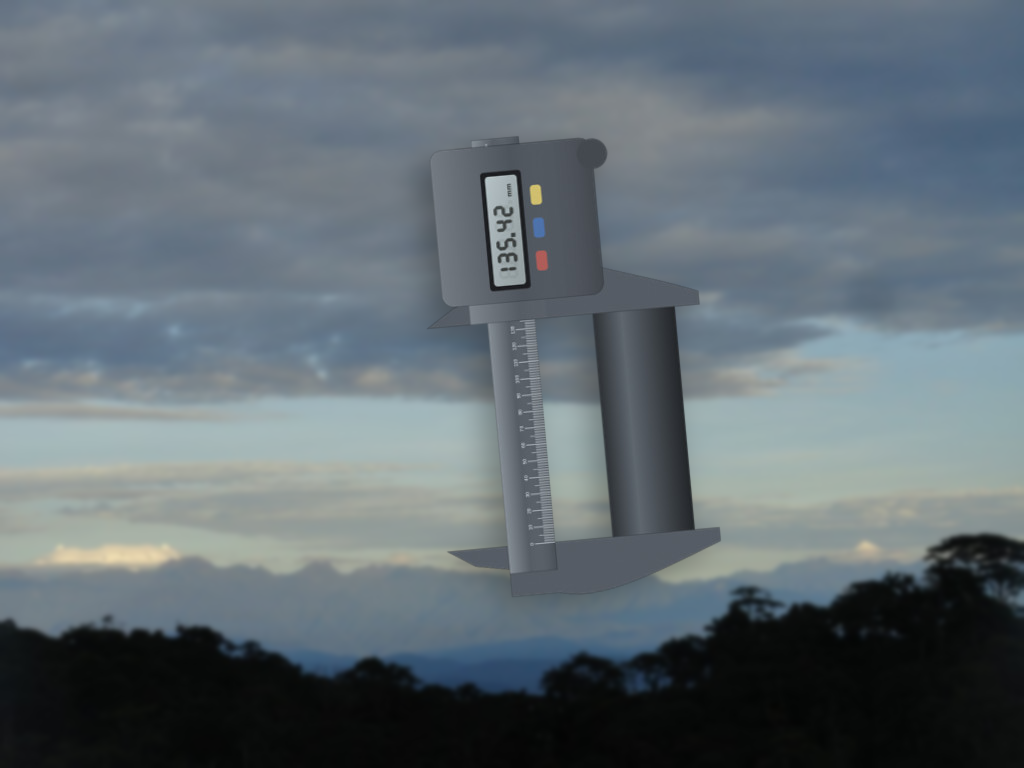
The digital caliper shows 135.42 mm
